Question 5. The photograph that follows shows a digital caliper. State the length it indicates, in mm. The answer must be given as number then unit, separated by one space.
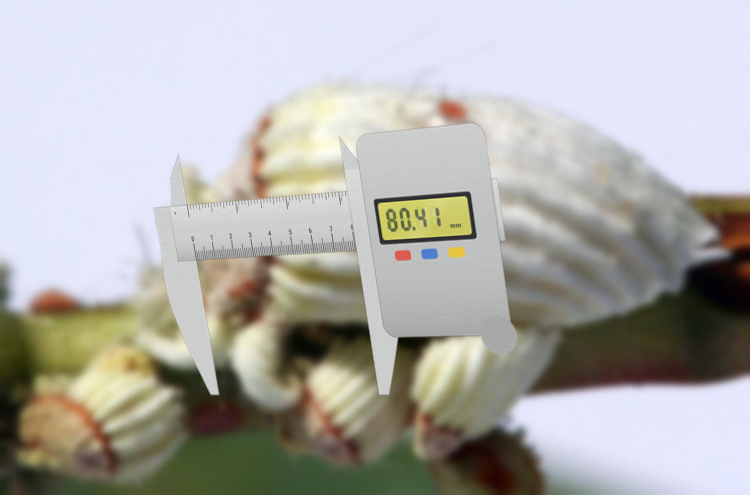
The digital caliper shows 80.41 mm
